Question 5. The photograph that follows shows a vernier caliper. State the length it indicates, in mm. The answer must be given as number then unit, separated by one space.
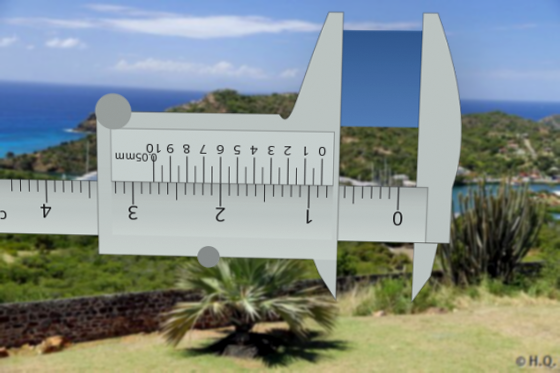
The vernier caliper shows 8.6 mm
